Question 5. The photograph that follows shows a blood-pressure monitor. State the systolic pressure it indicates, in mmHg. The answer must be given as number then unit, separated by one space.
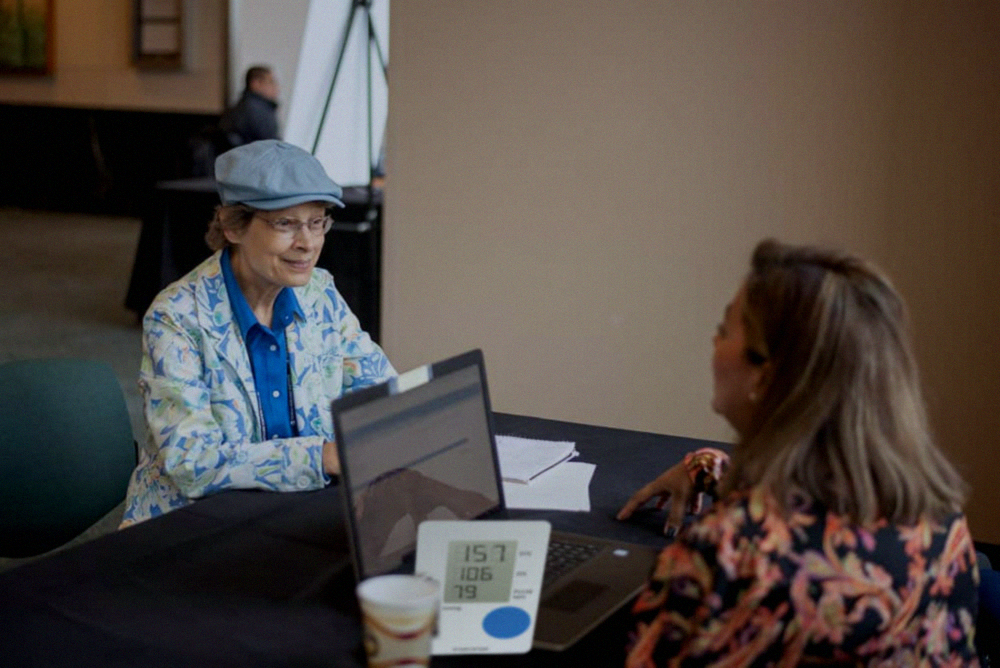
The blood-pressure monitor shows 157 mmHg
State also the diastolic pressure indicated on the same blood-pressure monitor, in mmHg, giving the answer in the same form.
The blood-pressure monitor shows 106 mmHg
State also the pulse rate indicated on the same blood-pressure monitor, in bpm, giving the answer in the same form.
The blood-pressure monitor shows 79 bpm
